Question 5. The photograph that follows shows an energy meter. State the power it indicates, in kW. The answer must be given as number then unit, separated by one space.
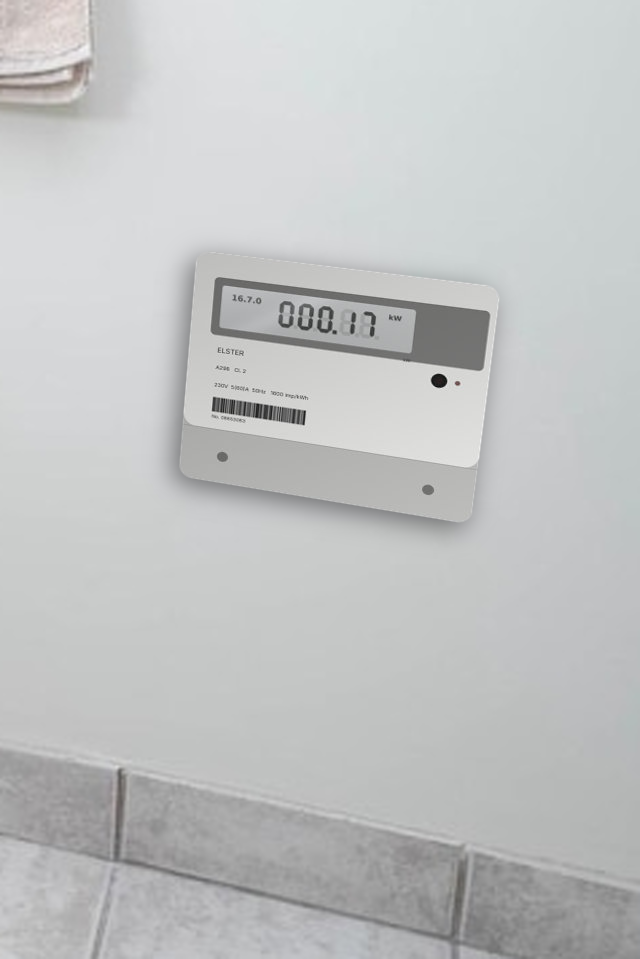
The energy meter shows 0.17 kW
